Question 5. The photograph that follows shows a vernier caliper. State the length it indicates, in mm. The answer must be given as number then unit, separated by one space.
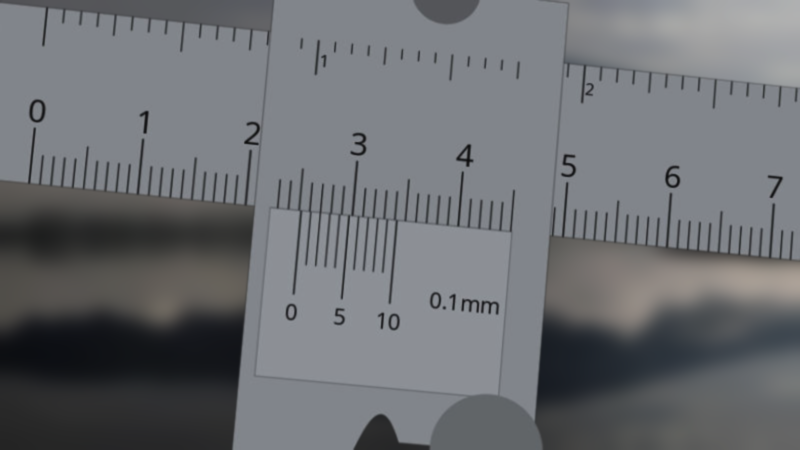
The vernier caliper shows 25.2 mm
